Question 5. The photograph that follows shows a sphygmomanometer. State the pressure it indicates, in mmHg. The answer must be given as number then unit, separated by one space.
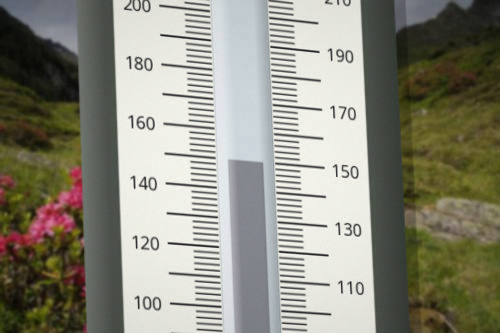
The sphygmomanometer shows 150 mmHg
